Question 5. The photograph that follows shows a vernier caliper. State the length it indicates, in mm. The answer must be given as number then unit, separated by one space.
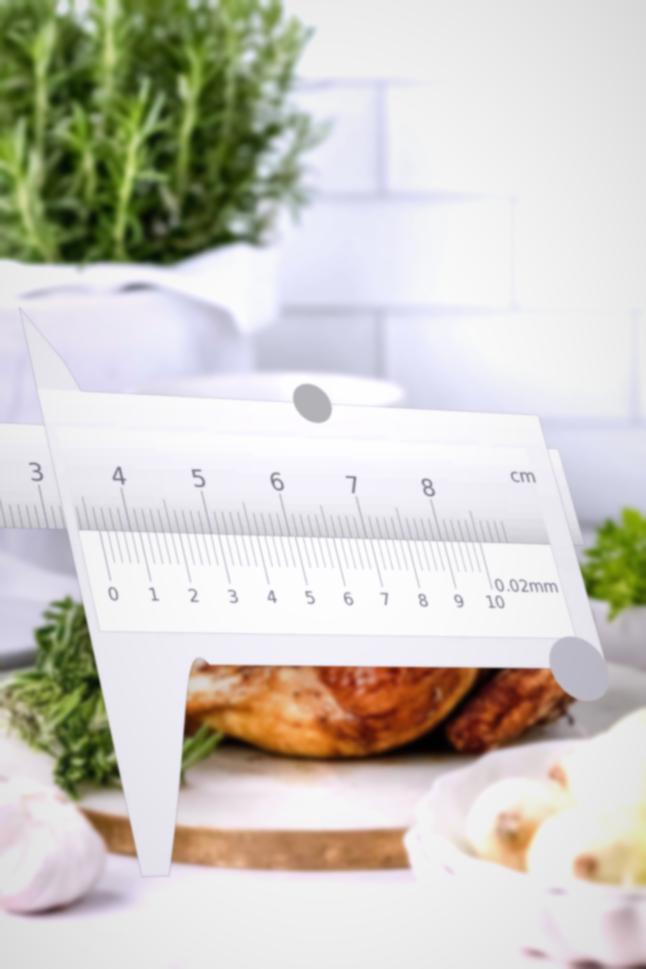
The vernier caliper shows 36.2 mm
